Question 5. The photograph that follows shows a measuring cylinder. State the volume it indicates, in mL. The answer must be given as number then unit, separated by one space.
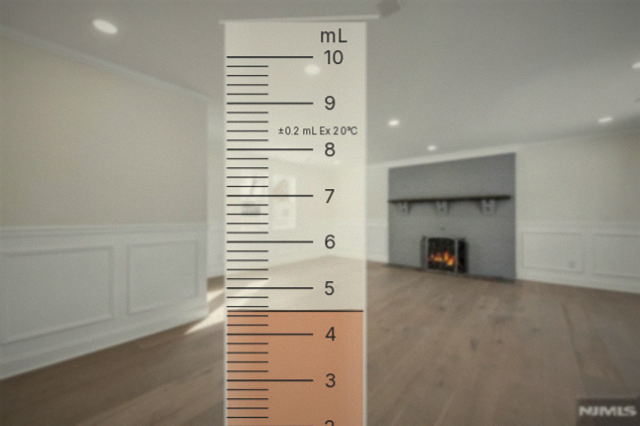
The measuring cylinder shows 4.5 mL
